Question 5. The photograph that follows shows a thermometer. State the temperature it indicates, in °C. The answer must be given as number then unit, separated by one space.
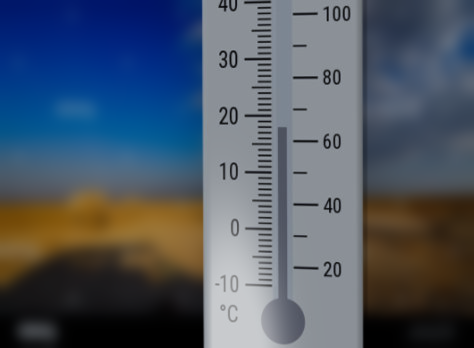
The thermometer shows 18 °C
